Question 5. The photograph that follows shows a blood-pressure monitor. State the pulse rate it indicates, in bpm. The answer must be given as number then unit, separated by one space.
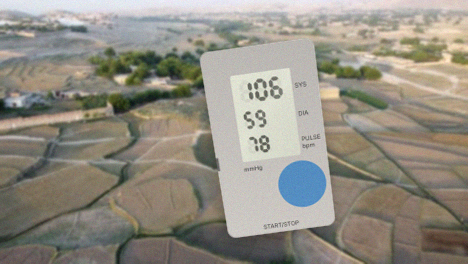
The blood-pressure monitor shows 78 bpm
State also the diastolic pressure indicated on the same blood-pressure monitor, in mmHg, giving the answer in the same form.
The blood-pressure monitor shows 59 mmHg
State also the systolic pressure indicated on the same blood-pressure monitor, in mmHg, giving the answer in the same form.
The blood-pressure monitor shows 106 mmHg
